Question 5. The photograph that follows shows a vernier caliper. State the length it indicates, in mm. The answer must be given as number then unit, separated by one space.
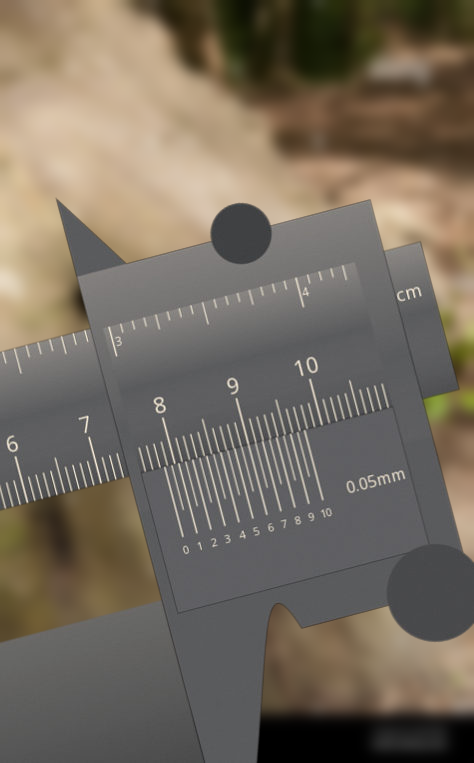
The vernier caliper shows 78.6 mm
